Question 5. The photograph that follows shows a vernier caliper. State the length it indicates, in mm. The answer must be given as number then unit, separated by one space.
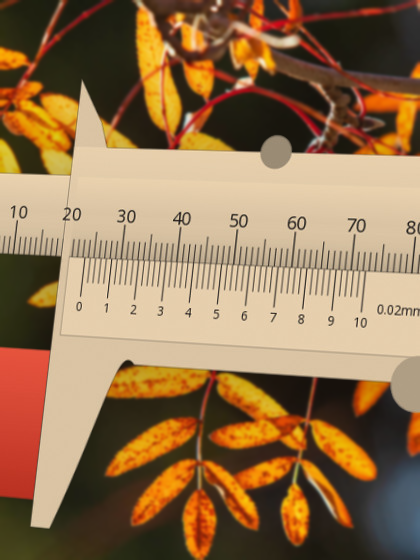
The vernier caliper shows 23.4 mm
